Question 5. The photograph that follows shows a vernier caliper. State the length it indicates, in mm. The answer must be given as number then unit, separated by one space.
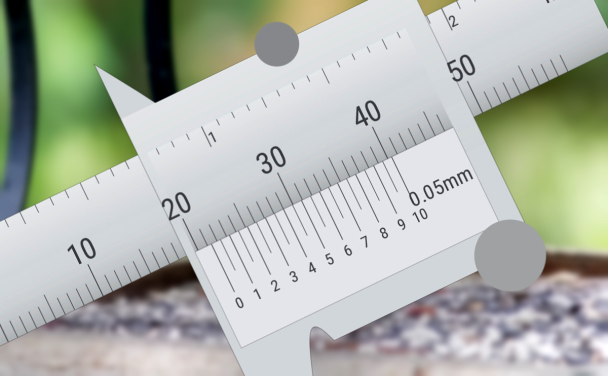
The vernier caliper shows 21.4 mm
